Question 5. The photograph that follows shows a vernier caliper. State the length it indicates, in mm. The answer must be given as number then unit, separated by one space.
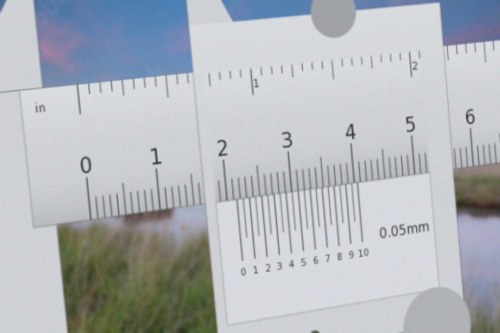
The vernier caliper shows 21.5 mm
